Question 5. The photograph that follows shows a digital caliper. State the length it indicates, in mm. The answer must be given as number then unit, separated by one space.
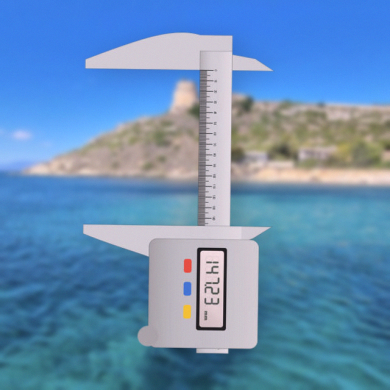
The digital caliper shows 147.23 mm
